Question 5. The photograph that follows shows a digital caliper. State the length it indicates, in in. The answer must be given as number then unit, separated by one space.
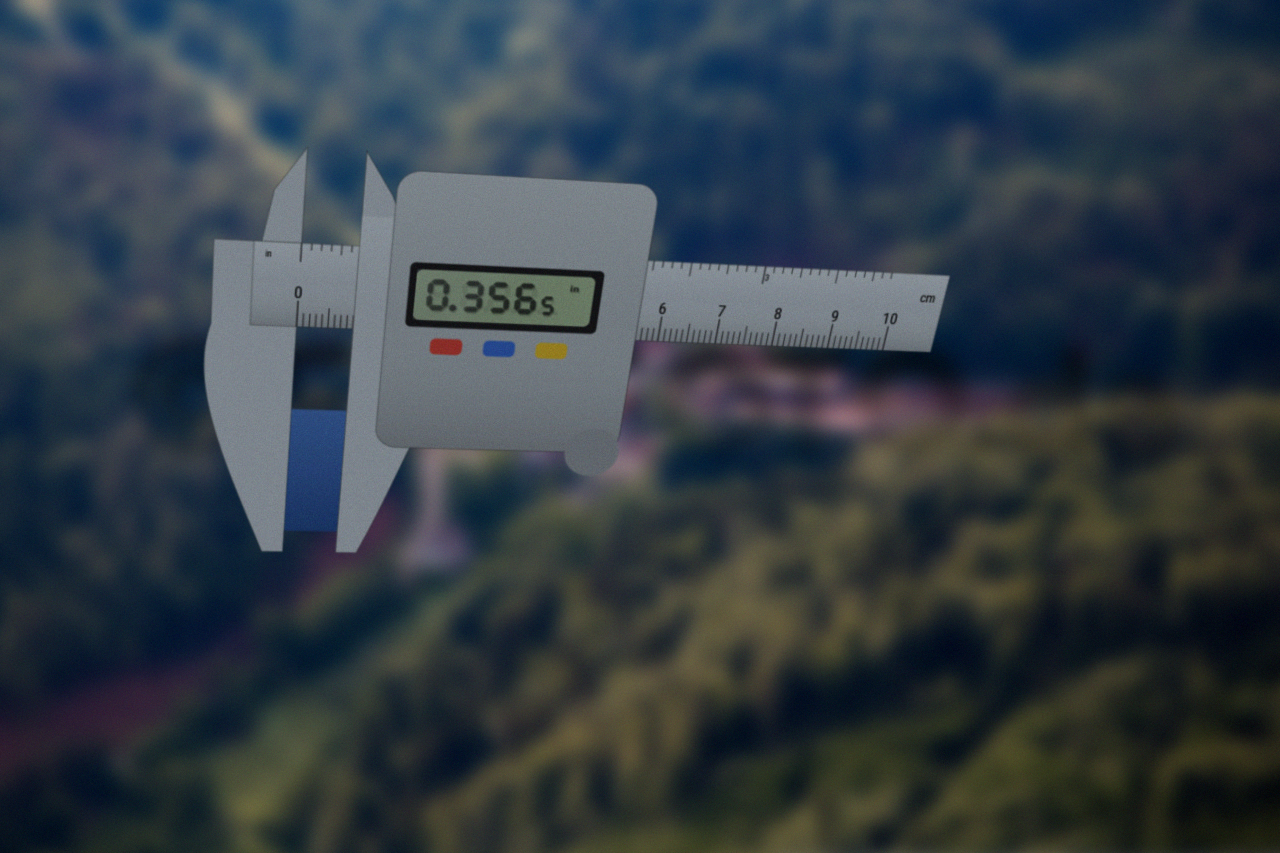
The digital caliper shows 0.3565 in
